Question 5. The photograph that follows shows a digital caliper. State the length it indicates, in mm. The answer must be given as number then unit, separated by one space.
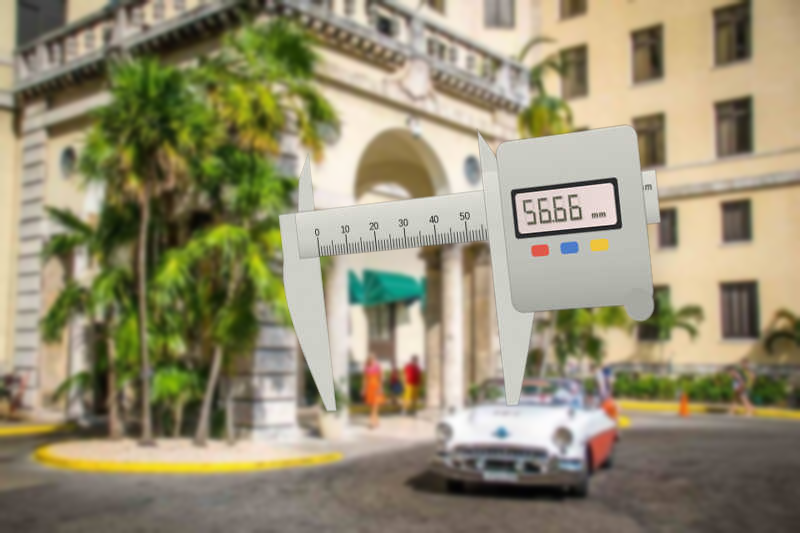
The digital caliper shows 56.66 mm
